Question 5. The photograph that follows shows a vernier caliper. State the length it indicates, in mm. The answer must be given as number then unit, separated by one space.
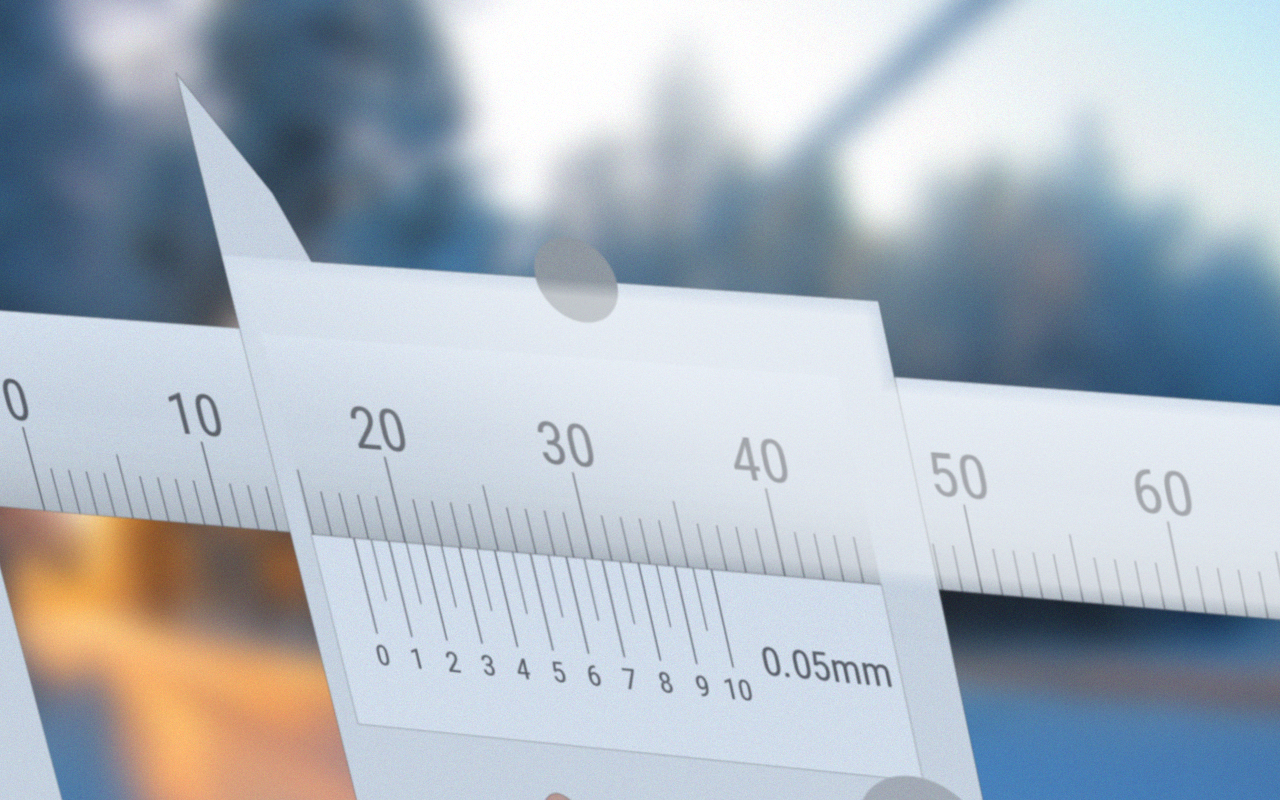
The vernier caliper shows 17.2 mm
